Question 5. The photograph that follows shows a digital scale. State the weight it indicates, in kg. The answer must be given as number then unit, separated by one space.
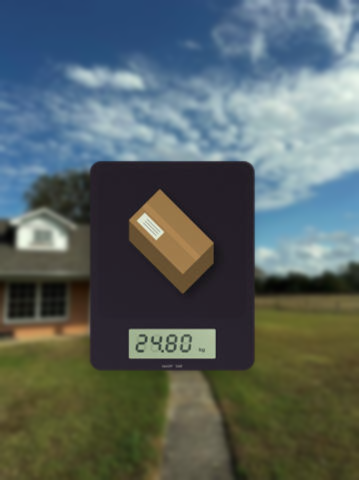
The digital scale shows 24.80 kg
